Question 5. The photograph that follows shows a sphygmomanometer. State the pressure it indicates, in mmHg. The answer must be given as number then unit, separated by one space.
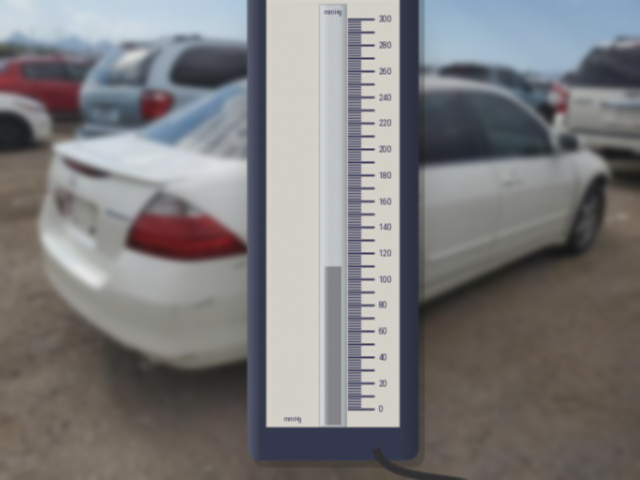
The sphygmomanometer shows 110 mmHg
